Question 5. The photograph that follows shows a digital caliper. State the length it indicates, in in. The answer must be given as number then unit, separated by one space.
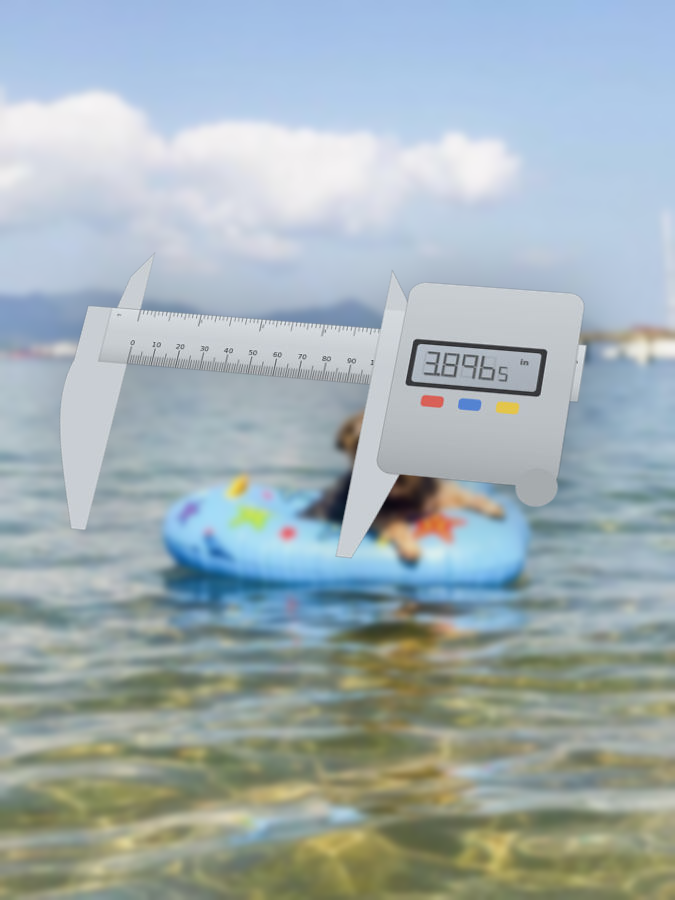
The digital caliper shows 3.8965 in
